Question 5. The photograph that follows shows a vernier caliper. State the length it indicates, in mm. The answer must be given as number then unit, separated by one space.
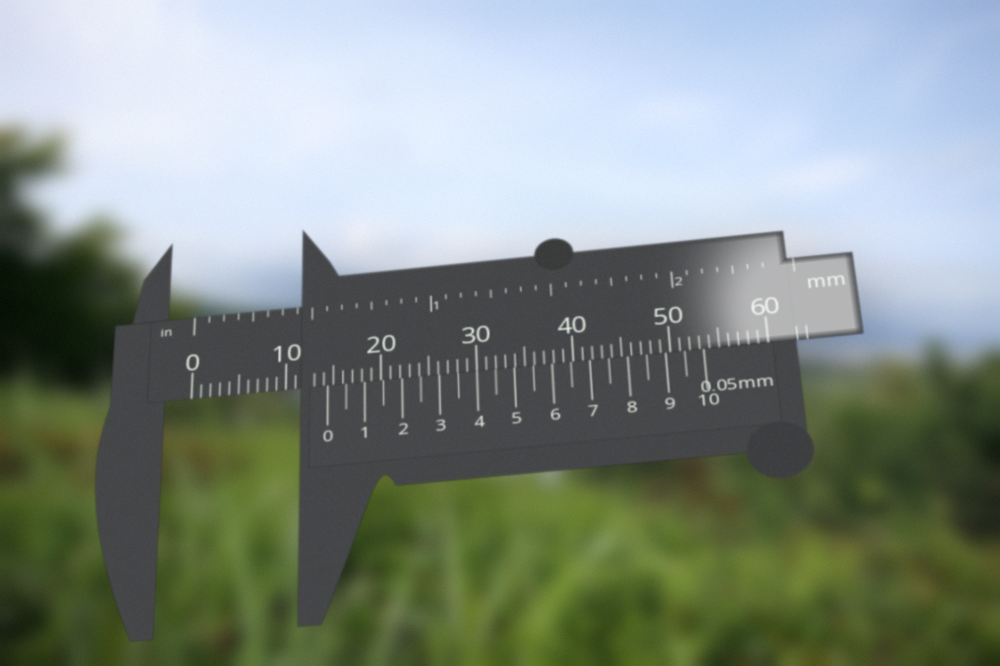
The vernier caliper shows 14.4 mm
